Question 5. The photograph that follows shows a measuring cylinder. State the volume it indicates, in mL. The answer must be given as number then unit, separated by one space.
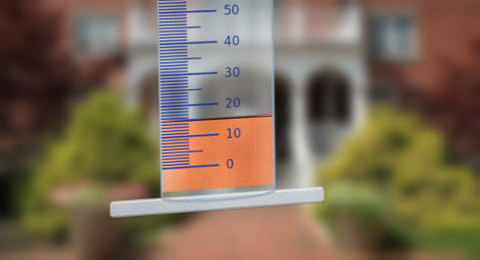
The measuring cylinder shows 15 mL
